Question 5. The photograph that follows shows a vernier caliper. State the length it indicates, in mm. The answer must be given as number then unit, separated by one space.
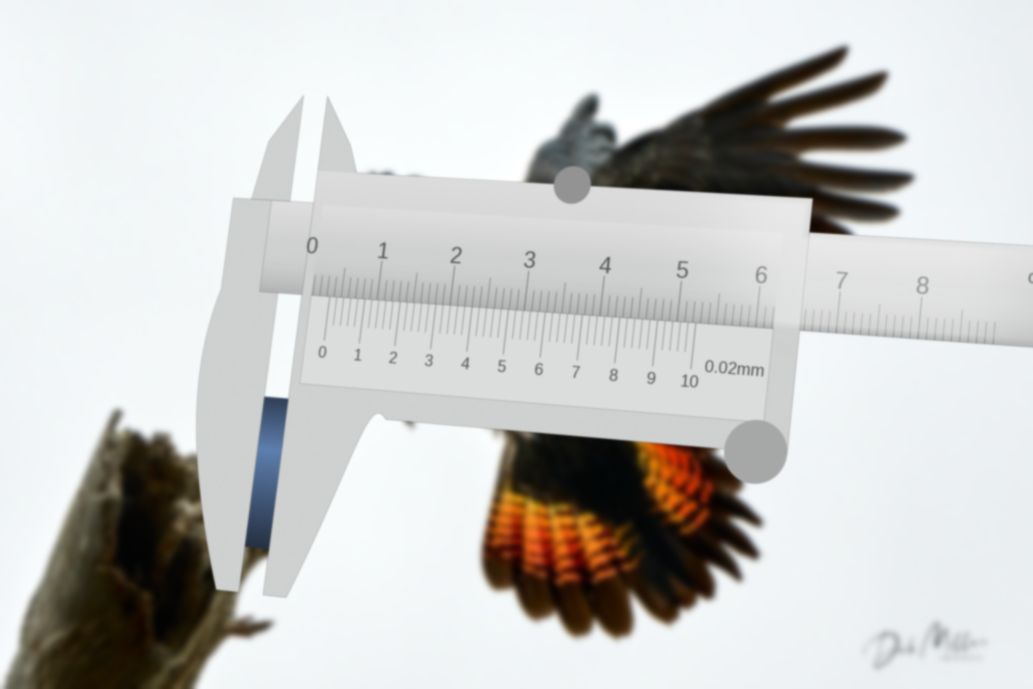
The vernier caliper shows 3.4 mm
